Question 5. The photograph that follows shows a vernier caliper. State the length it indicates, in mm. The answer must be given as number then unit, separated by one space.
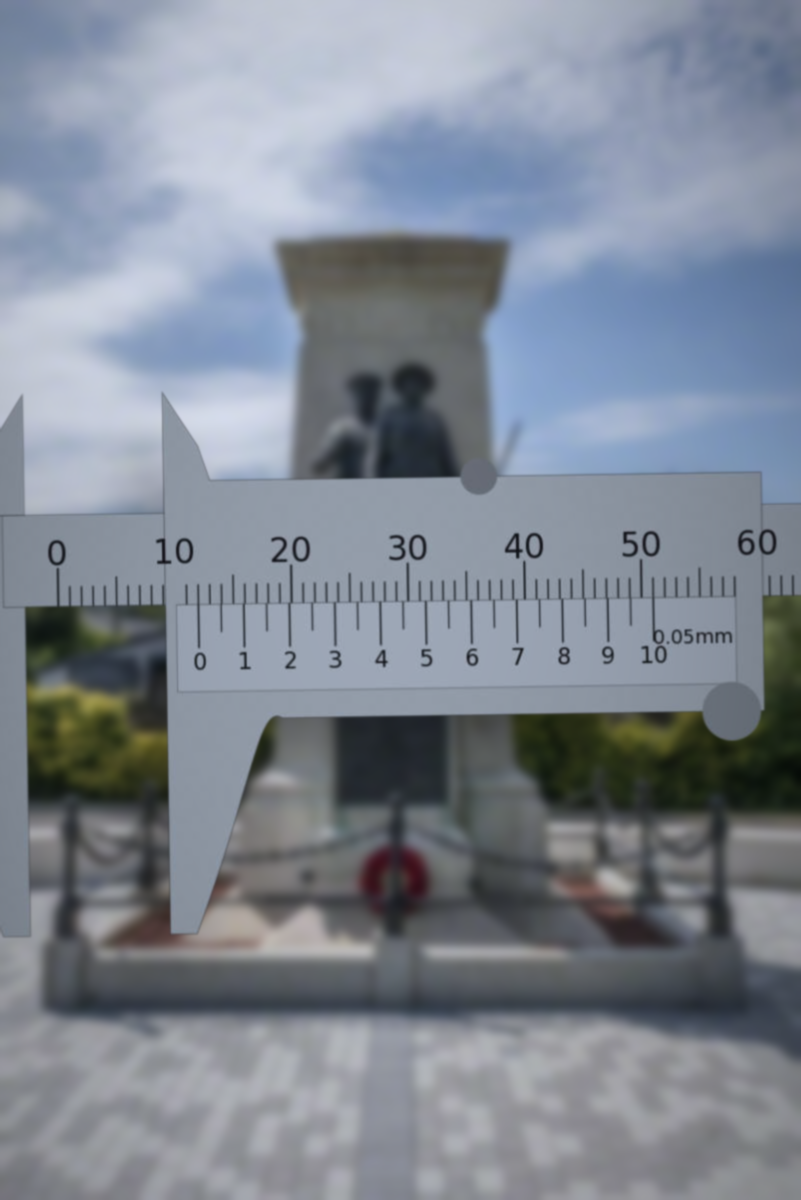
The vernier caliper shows 12.0 mm
